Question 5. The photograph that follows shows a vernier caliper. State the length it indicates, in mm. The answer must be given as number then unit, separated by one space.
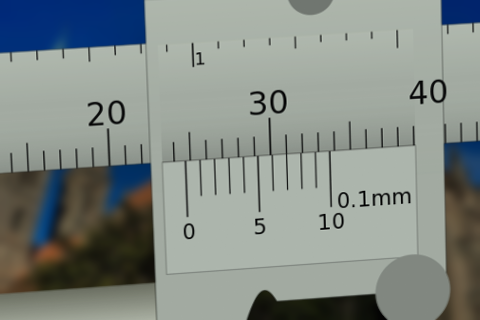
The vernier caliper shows 24.7 mm
